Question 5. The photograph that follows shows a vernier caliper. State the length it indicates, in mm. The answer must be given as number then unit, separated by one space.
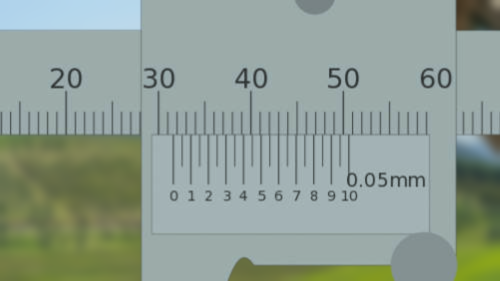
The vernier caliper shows 31.6 mm
